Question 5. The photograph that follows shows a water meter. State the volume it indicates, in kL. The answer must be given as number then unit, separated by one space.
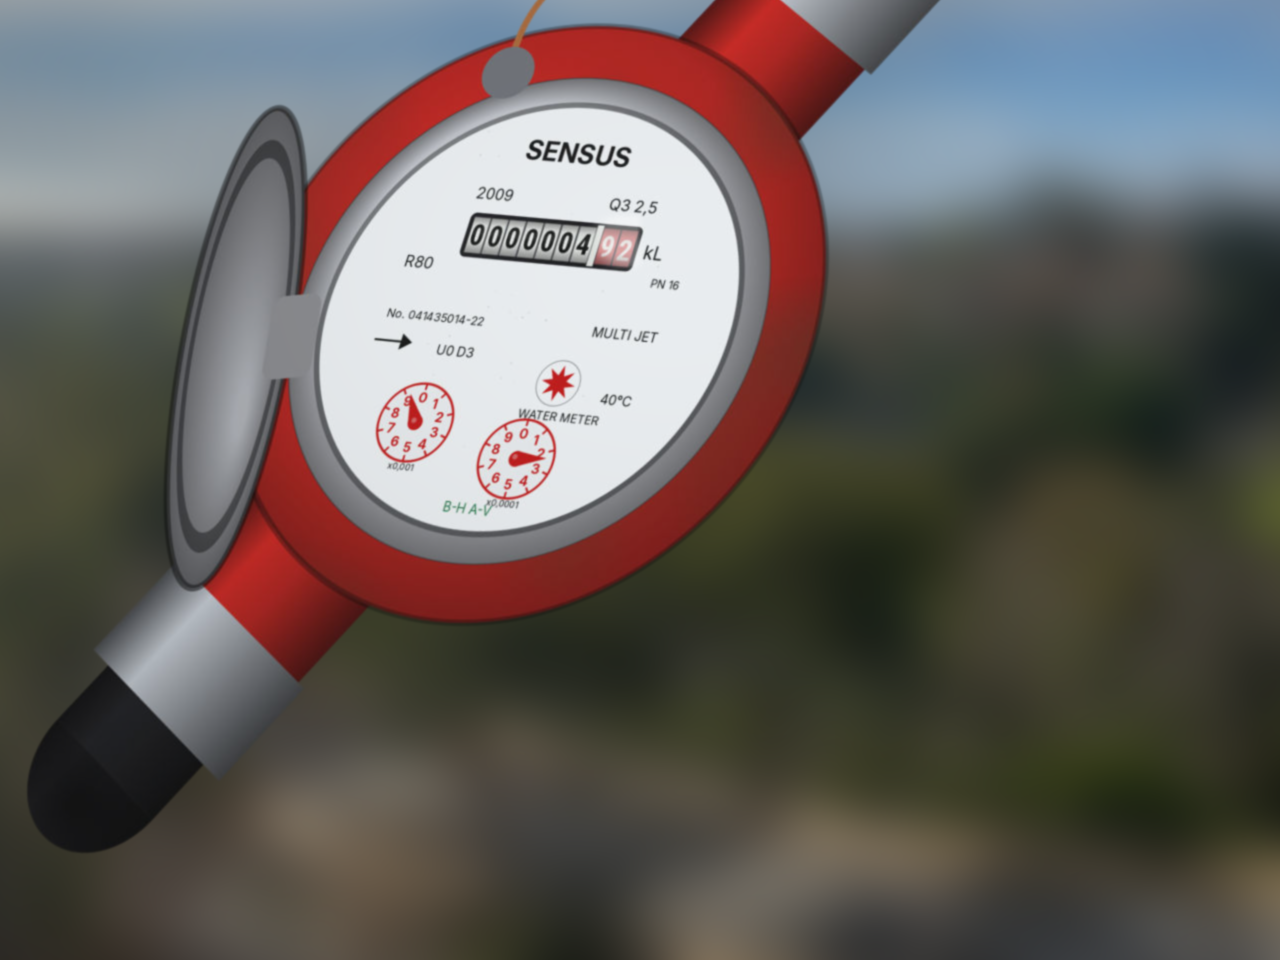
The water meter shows 4.9192 kL
